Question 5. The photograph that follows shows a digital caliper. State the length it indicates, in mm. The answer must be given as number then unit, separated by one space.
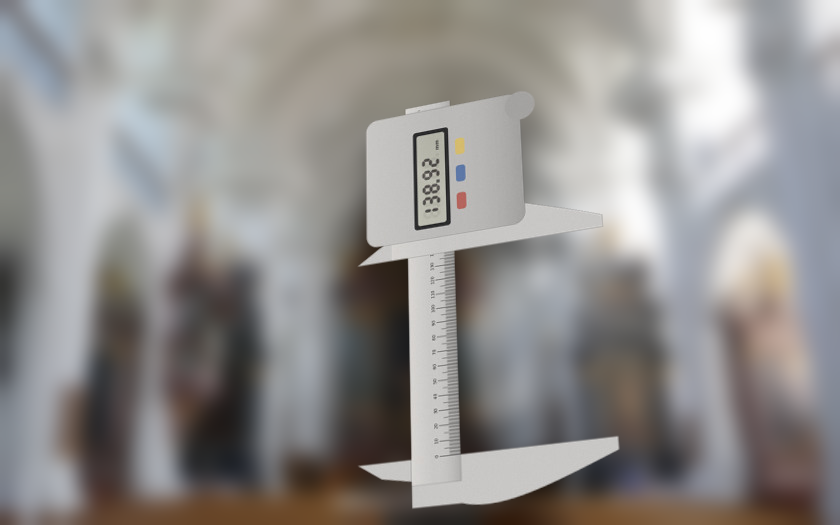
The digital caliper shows 138.92 mm
